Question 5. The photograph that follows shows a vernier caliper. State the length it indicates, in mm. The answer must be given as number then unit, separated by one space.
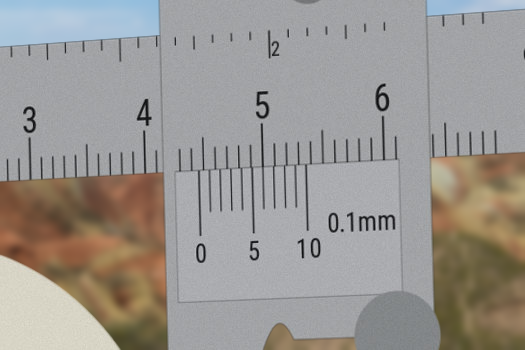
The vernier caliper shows 44.6 mm
